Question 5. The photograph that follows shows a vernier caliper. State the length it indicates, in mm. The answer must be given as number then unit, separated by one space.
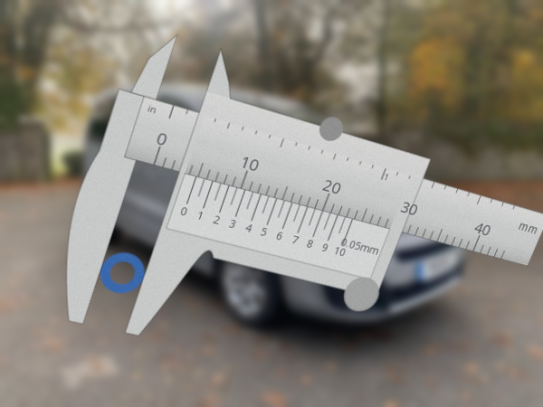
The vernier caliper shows 4.8 mm
